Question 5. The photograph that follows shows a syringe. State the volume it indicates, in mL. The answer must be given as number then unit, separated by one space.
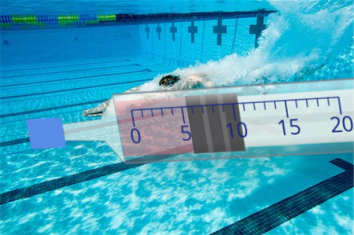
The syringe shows 5.5 mL
